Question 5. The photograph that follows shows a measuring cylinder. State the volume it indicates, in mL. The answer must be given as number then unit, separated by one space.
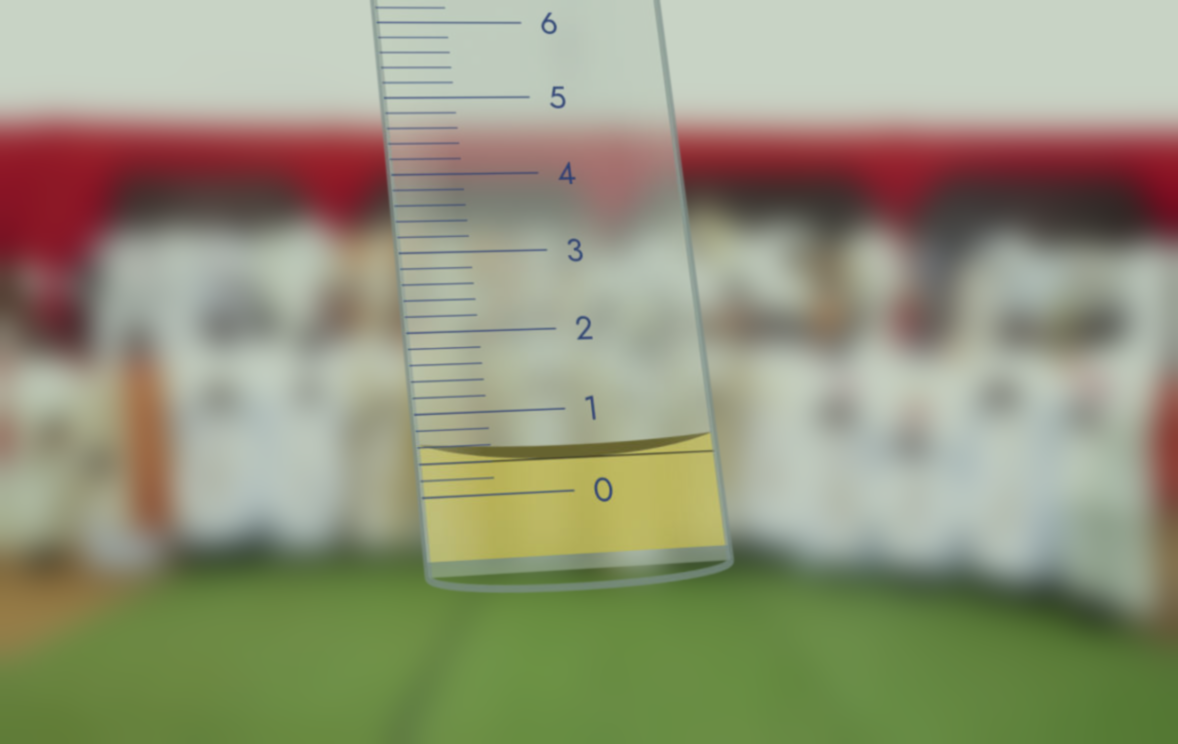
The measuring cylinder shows 0.4 mL
